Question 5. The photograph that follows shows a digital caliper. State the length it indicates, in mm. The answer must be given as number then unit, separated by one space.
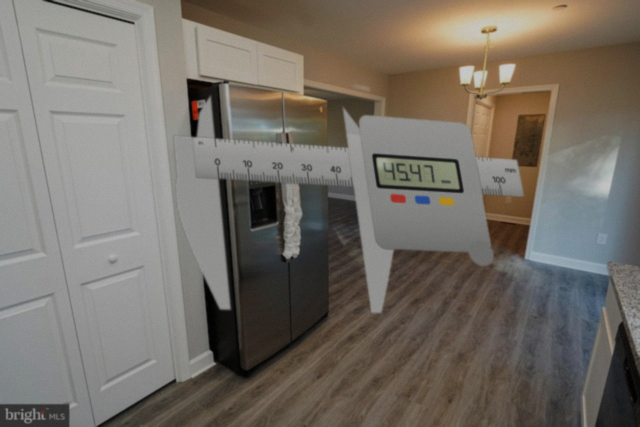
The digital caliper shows 45.47 mm
